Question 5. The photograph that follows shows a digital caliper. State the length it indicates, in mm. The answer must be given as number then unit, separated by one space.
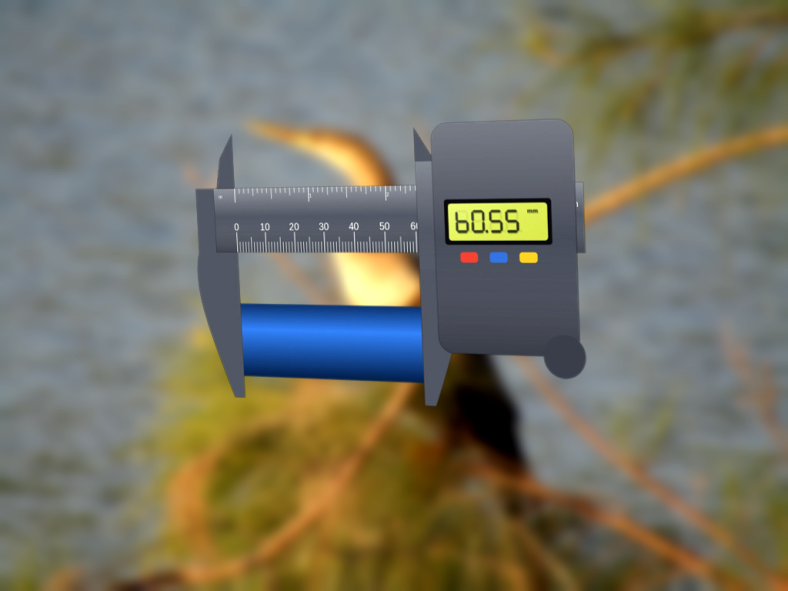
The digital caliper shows 60.55 mm
